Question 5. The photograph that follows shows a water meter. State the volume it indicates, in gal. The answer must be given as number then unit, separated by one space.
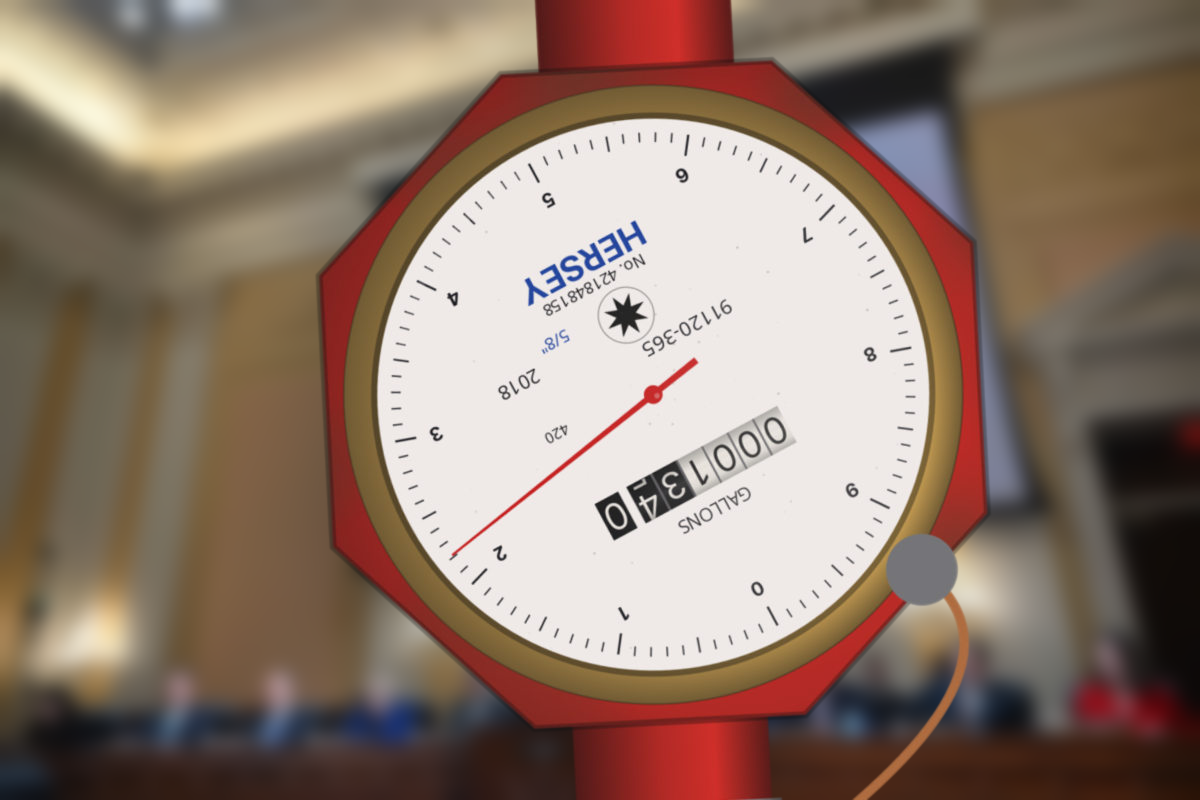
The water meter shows 1342.2 gal
